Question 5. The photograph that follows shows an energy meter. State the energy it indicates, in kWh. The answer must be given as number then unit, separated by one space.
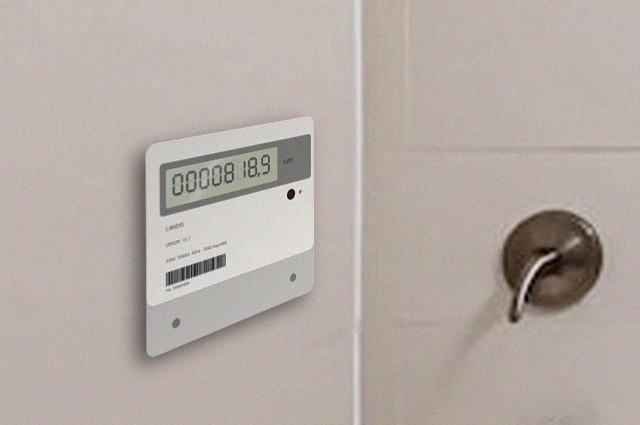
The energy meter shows 818.9 kWh
